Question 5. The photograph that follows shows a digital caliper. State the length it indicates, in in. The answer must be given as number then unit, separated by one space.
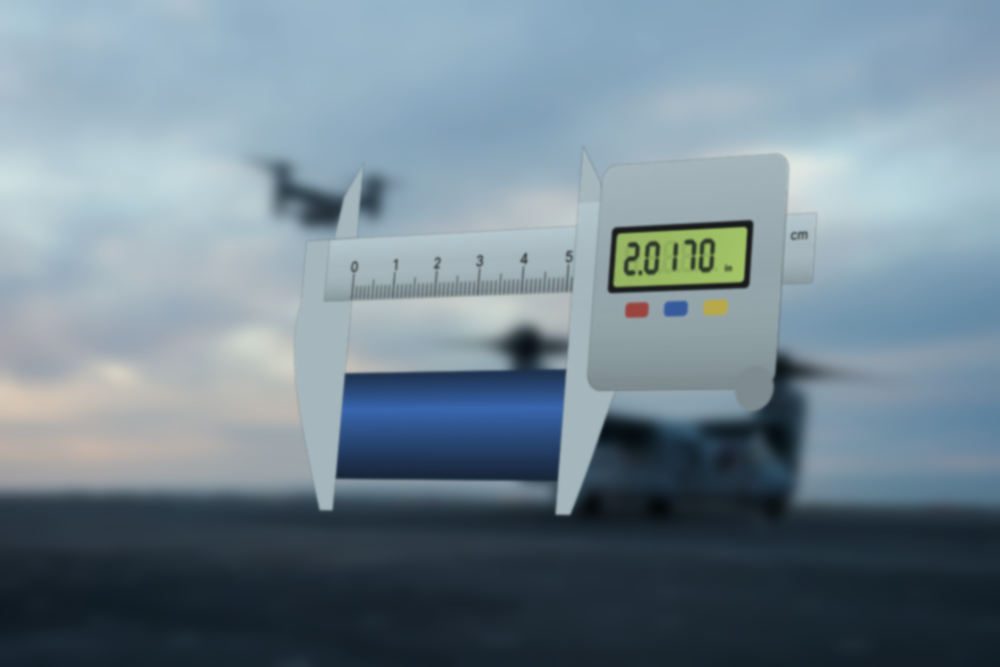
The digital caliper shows 2.0170 in
